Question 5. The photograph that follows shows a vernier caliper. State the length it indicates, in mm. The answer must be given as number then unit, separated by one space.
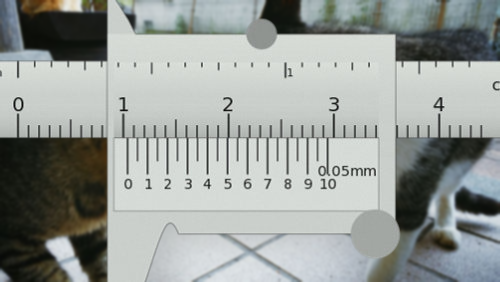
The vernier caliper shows 10.4 mm
